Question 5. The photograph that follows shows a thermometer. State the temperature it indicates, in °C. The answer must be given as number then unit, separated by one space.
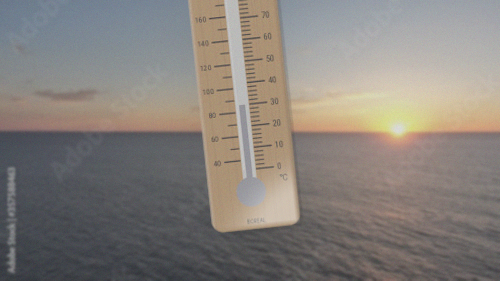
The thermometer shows 30 °C
